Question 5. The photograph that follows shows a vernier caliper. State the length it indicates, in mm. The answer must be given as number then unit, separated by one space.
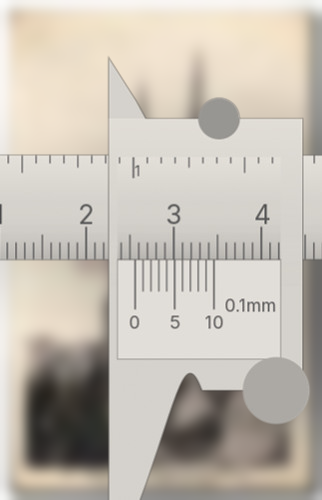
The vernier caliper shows 25.6 mm
